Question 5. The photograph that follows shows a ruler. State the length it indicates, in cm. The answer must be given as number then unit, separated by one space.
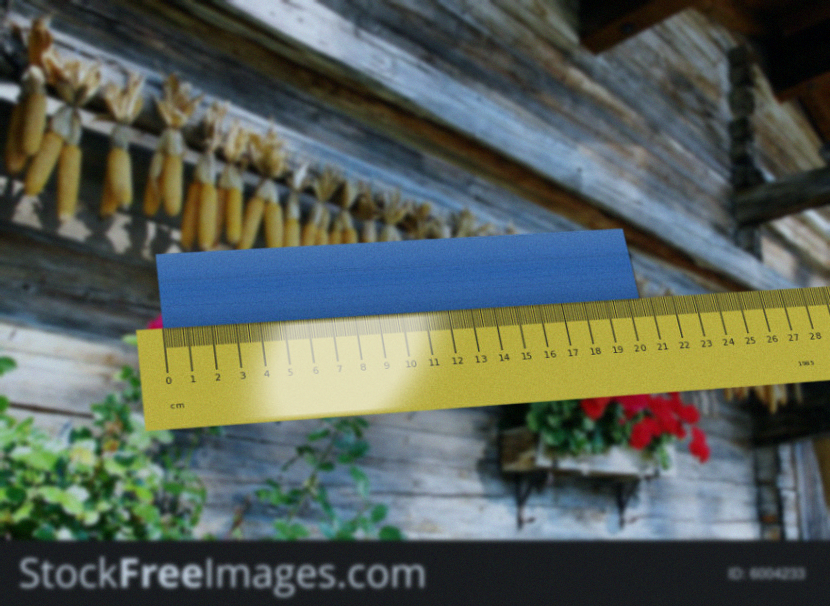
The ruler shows 20.5 cm
